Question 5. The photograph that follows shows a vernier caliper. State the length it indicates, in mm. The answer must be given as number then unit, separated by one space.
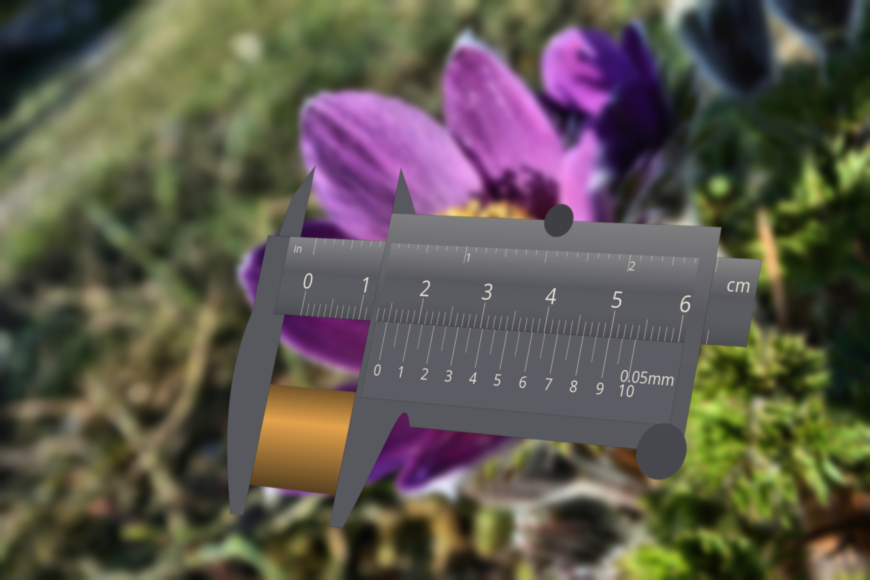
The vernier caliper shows 14.8 mm
